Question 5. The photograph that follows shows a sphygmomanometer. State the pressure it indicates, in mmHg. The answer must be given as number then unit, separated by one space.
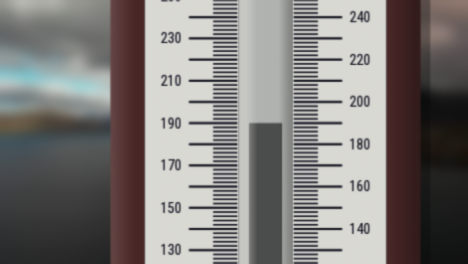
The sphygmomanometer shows 190 mmHg
